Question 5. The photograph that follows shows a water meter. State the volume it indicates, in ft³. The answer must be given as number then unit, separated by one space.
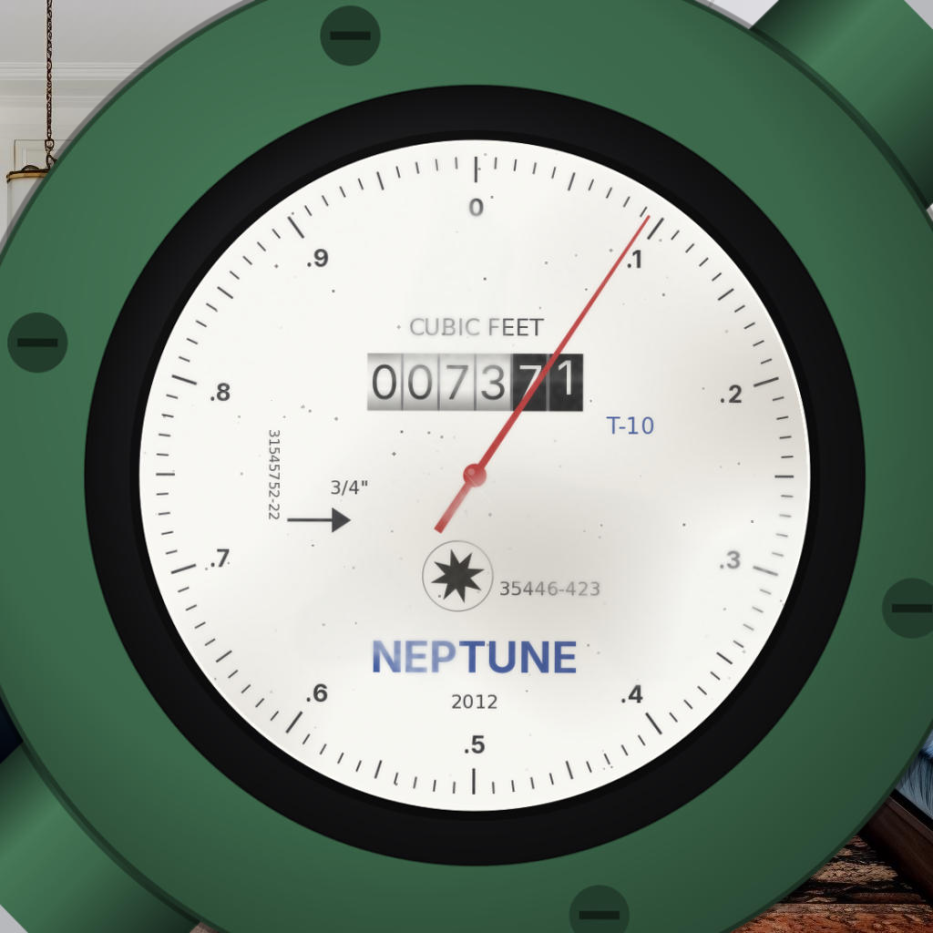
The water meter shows 7371.09 ft³
